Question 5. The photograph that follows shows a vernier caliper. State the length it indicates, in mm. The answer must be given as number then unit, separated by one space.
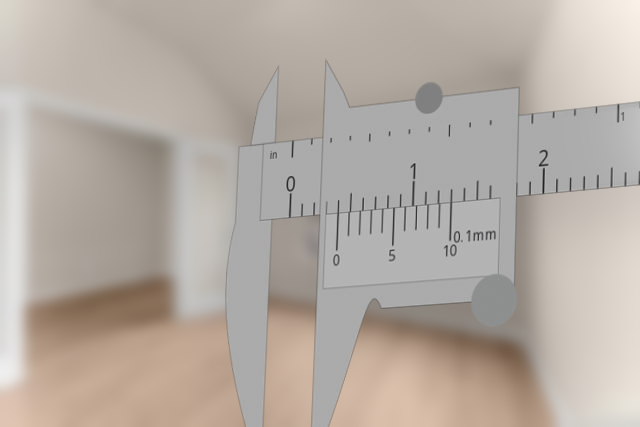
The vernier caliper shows 4.0 mm
